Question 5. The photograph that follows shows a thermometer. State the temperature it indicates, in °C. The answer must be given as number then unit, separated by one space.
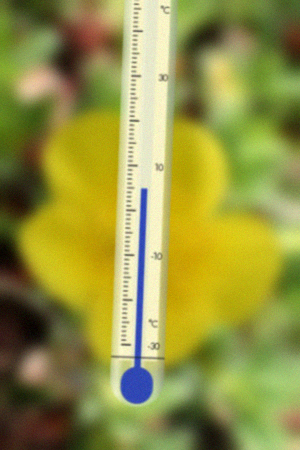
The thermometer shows 5 °C
